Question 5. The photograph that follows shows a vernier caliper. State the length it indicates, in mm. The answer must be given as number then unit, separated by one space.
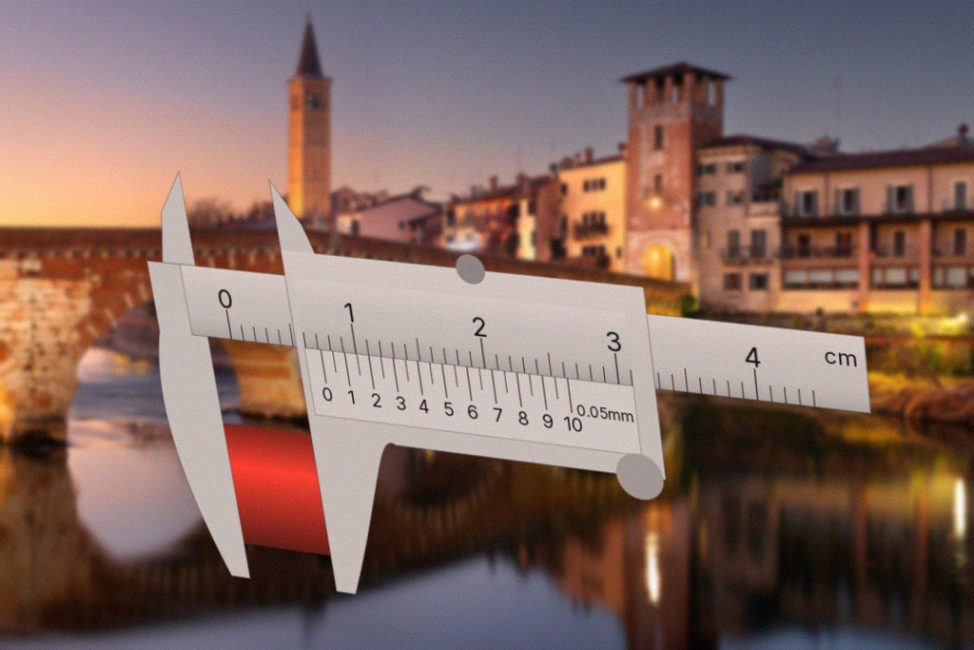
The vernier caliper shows 7.2 mm
